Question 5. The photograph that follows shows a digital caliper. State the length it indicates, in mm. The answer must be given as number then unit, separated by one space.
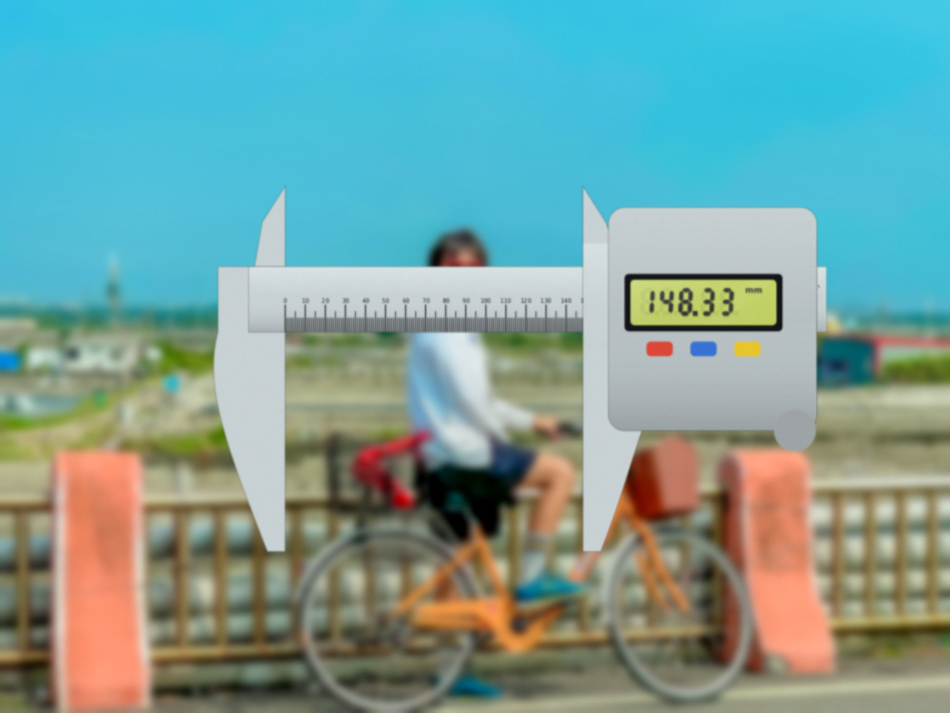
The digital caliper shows 148.33 mm
